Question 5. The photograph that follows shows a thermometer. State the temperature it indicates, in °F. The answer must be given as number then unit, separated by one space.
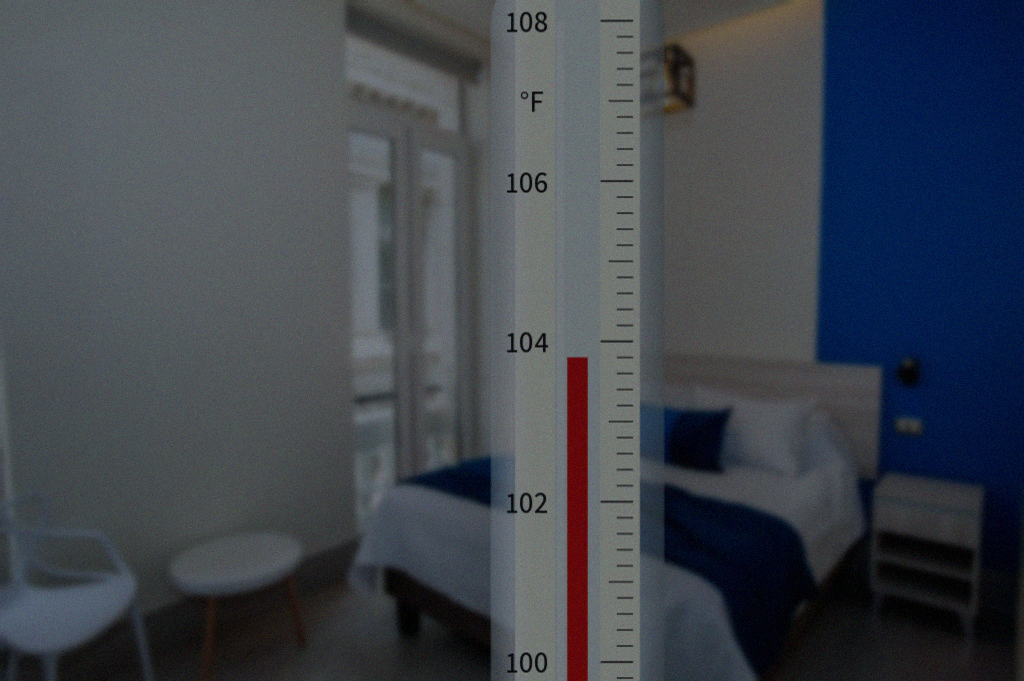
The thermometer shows 103.8 °F
